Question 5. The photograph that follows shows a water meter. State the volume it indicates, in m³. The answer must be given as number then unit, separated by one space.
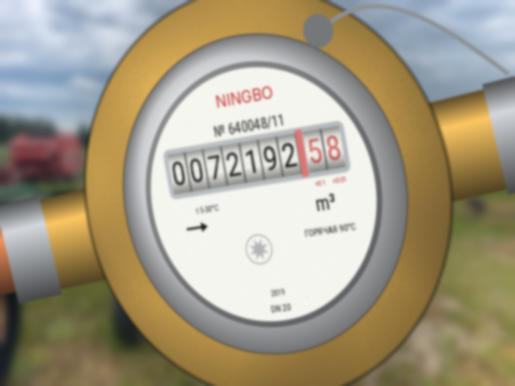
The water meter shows 72192.58 m³
